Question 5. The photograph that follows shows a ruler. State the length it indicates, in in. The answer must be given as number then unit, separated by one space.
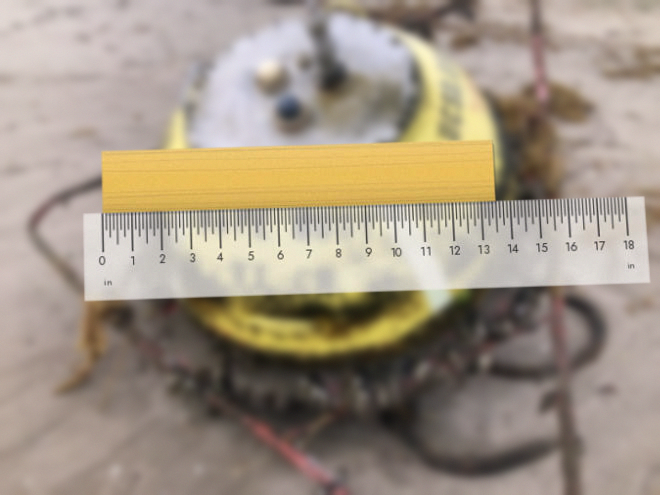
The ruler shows 13.5 in
